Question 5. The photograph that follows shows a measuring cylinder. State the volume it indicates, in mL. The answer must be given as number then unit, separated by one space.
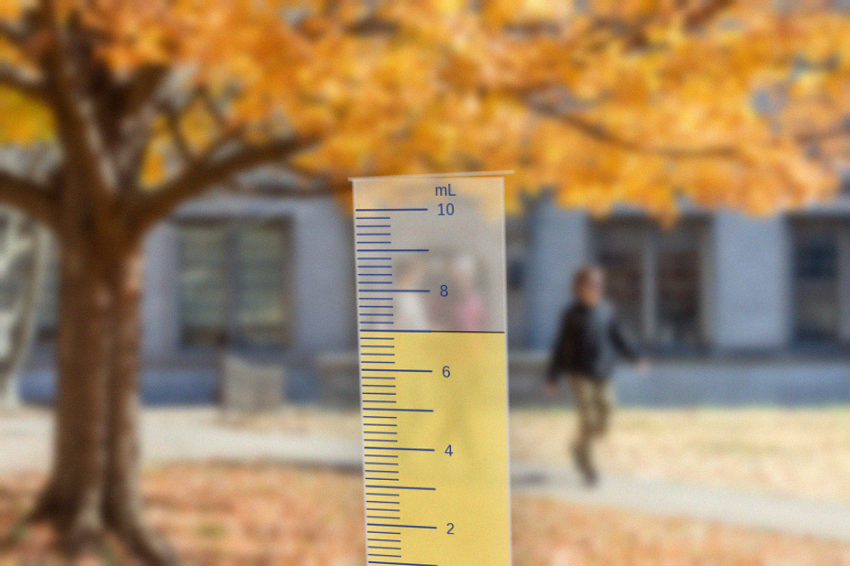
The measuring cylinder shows 7 mL
